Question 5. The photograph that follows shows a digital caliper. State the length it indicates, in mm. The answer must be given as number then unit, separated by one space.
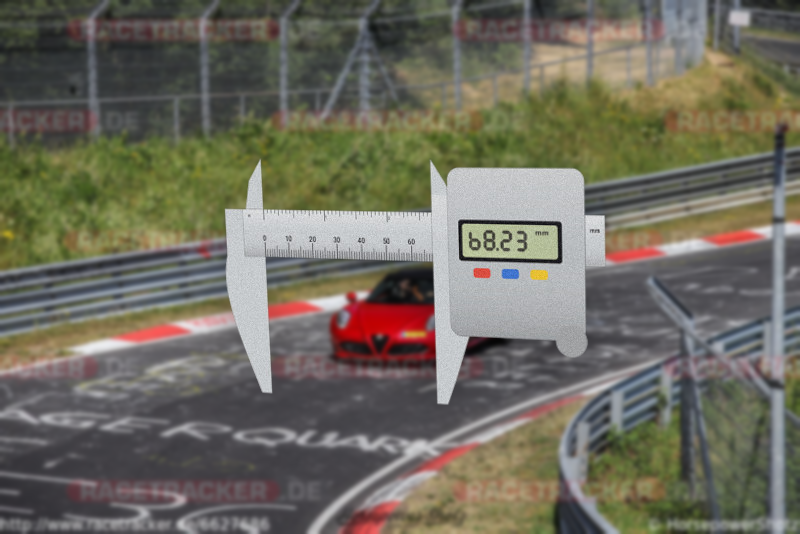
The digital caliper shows 68.23 mm
